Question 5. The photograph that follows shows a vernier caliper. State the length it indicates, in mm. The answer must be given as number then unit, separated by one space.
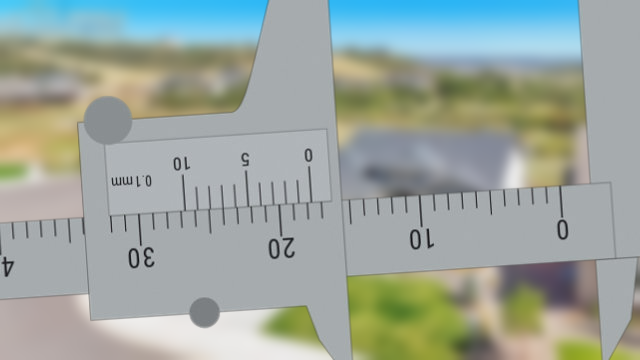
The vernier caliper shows 17.7 mm
